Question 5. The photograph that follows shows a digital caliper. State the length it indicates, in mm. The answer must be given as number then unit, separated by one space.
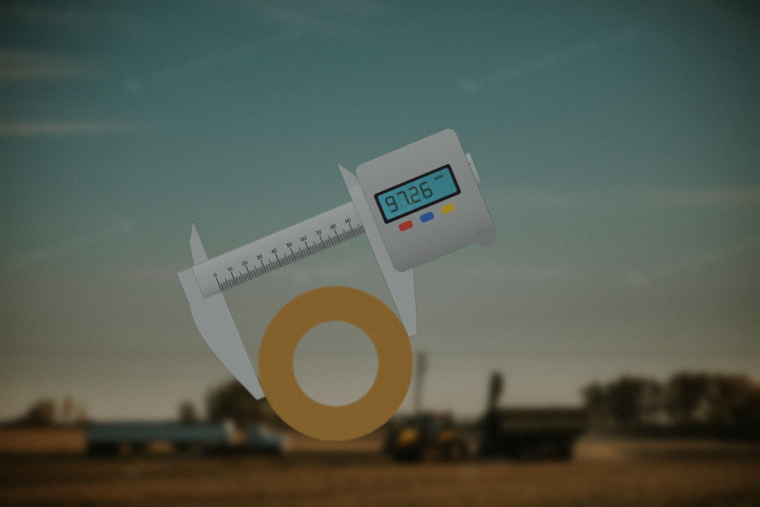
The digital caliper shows 97.26 mm
